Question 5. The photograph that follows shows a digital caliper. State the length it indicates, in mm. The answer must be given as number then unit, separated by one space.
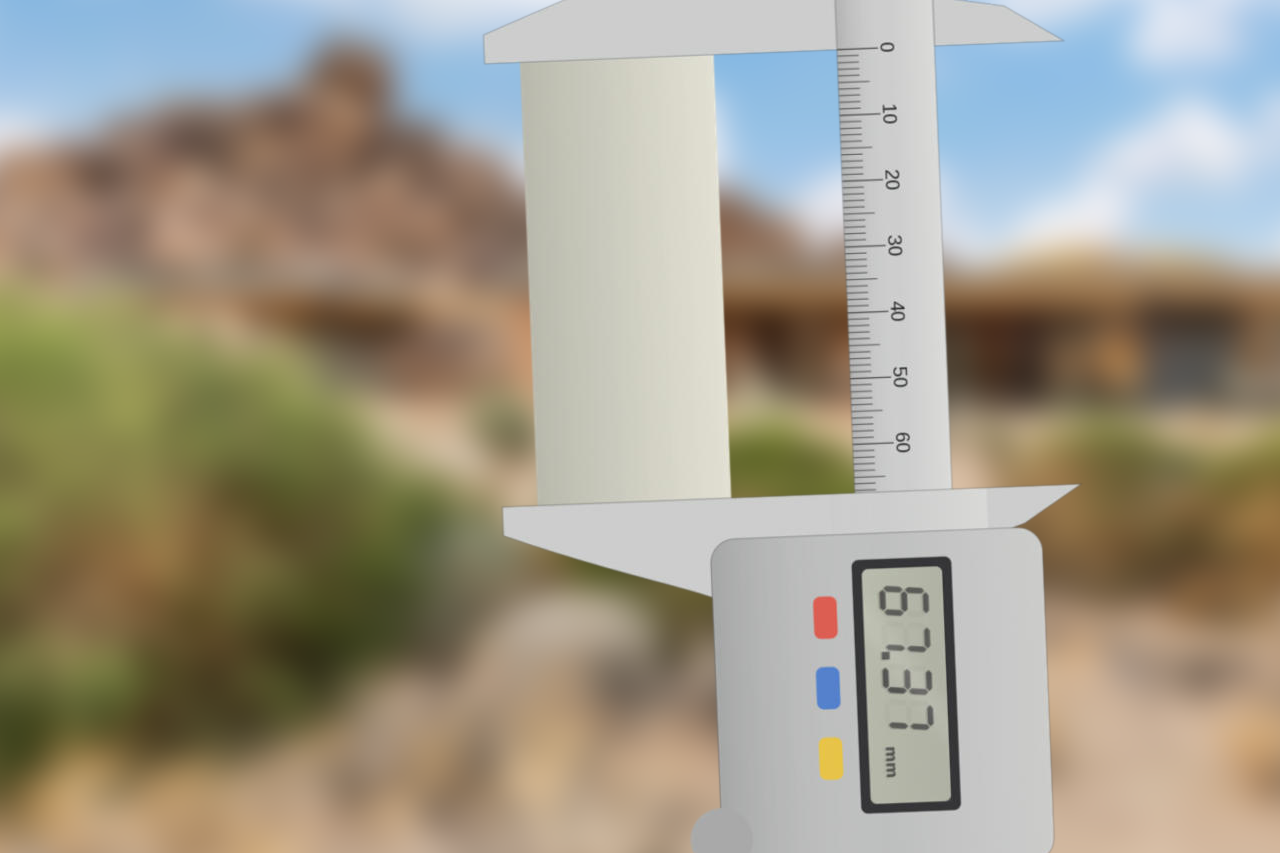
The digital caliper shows 67.37 mm
